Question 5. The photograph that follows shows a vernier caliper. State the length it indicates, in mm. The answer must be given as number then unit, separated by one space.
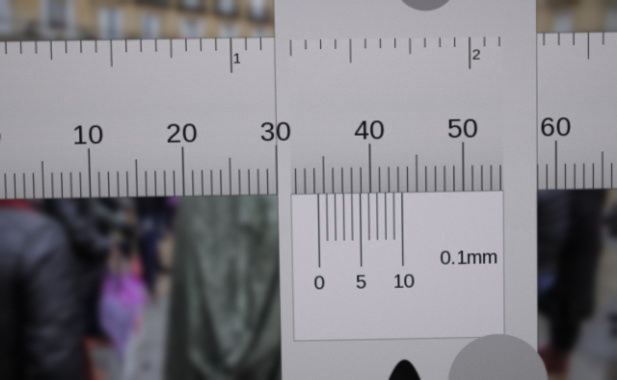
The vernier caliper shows 34.4 mm
